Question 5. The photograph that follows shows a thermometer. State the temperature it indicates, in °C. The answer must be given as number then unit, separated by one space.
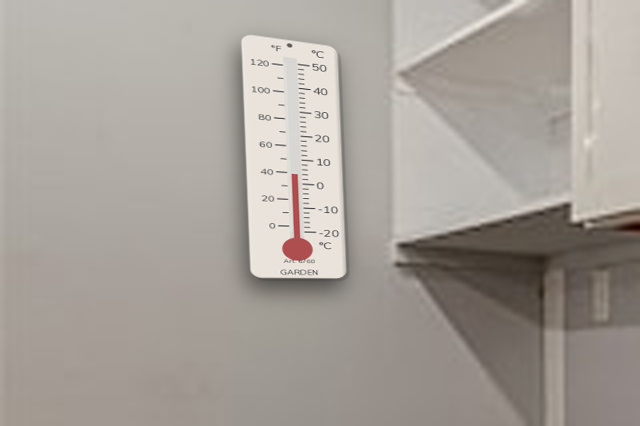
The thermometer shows 4 °C
